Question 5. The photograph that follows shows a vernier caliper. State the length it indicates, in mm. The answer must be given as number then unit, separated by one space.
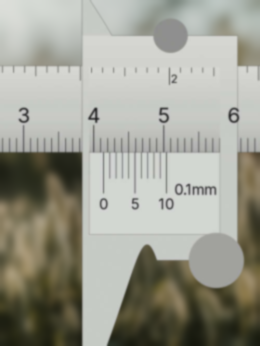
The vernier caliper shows 41.4 mm
